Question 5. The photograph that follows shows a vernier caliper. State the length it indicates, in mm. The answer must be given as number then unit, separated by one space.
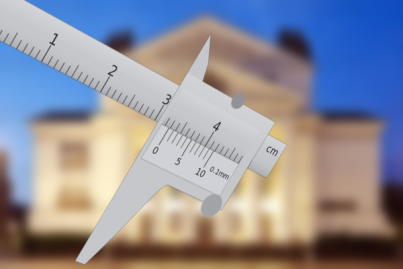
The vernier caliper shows 32.8 mm
